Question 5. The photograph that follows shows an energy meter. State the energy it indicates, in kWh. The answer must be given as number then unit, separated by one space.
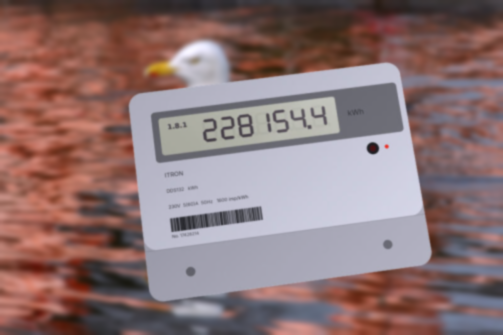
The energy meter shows 228154.4 kWh
